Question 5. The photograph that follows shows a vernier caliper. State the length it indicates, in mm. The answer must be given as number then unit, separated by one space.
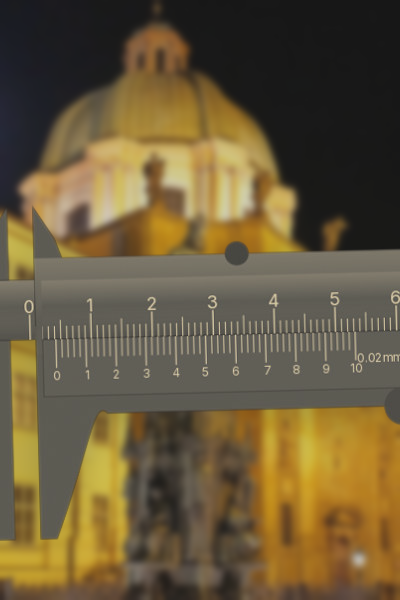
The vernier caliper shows 4.2 mm
